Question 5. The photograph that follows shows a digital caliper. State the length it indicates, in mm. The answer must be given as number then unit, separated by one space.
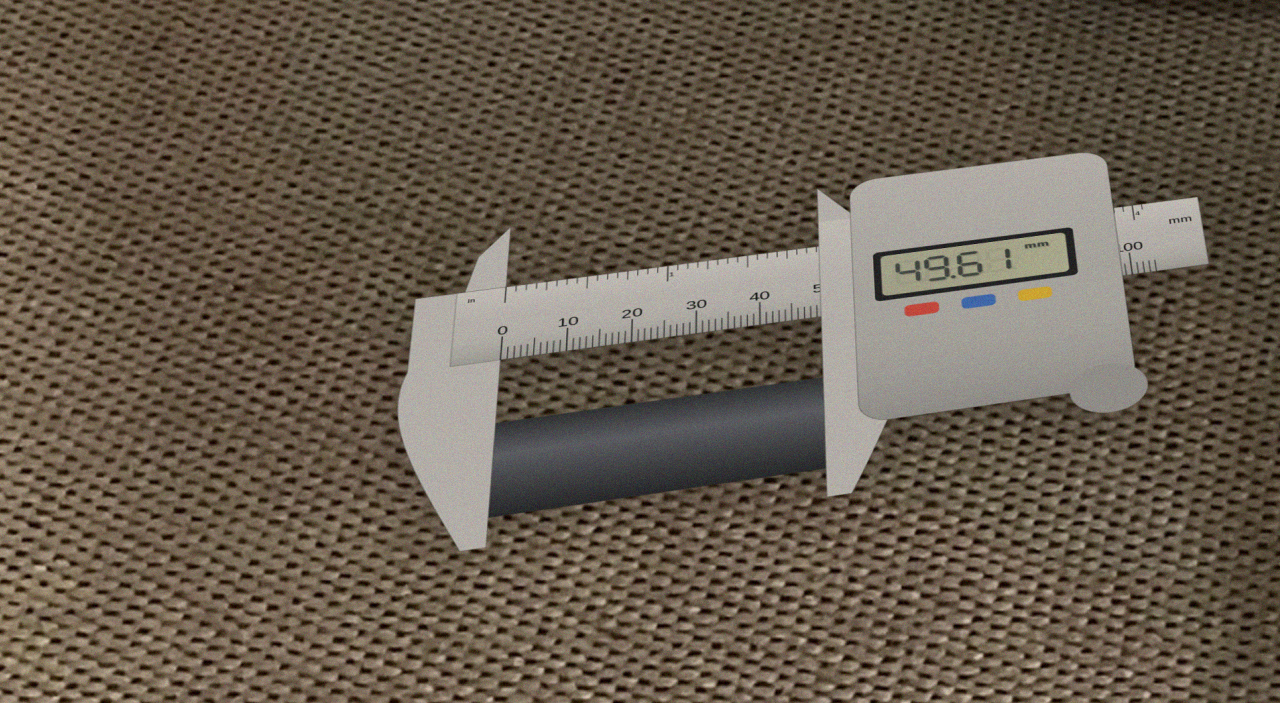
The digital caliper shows 49.61 mm
